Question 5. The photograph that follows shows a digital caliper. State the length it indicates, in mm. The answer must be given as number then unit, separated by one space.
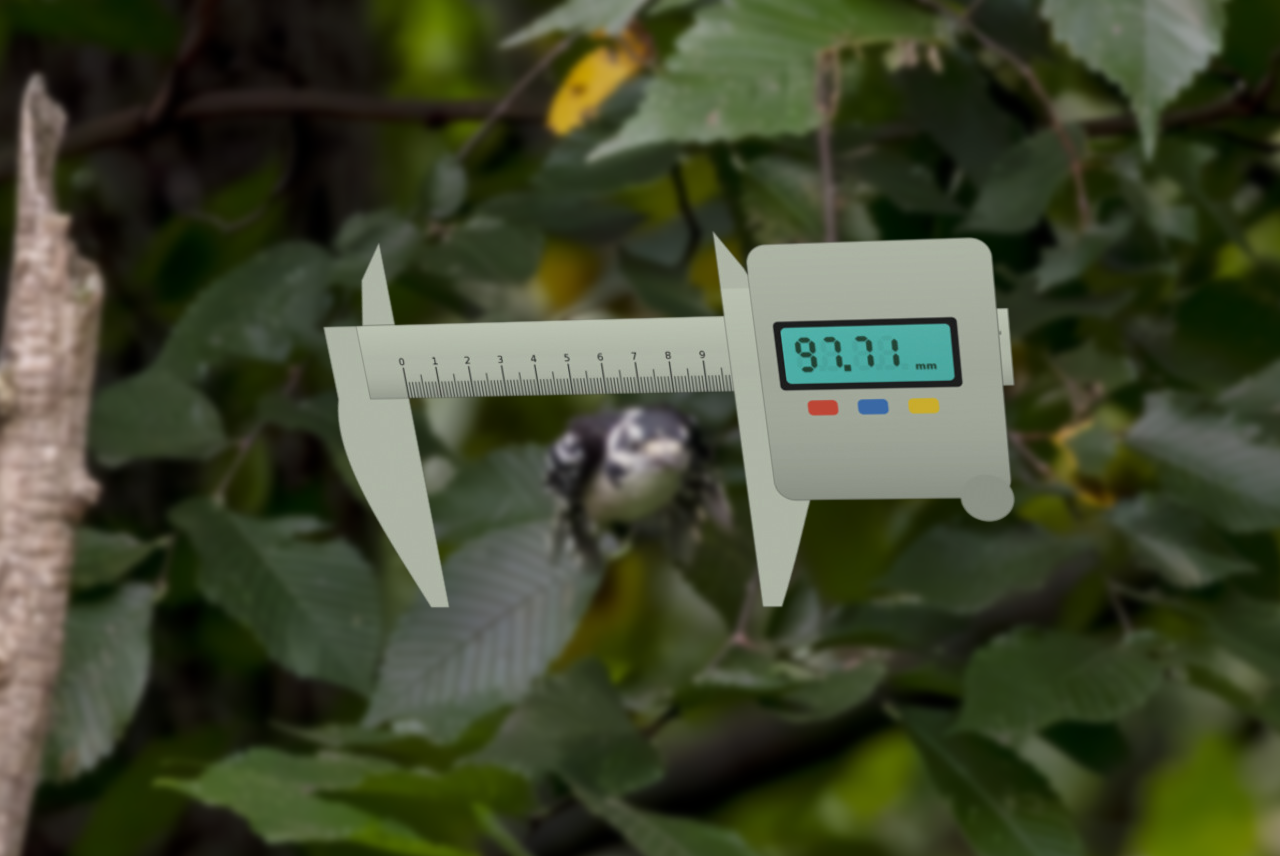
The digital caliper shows 97.71 mm
